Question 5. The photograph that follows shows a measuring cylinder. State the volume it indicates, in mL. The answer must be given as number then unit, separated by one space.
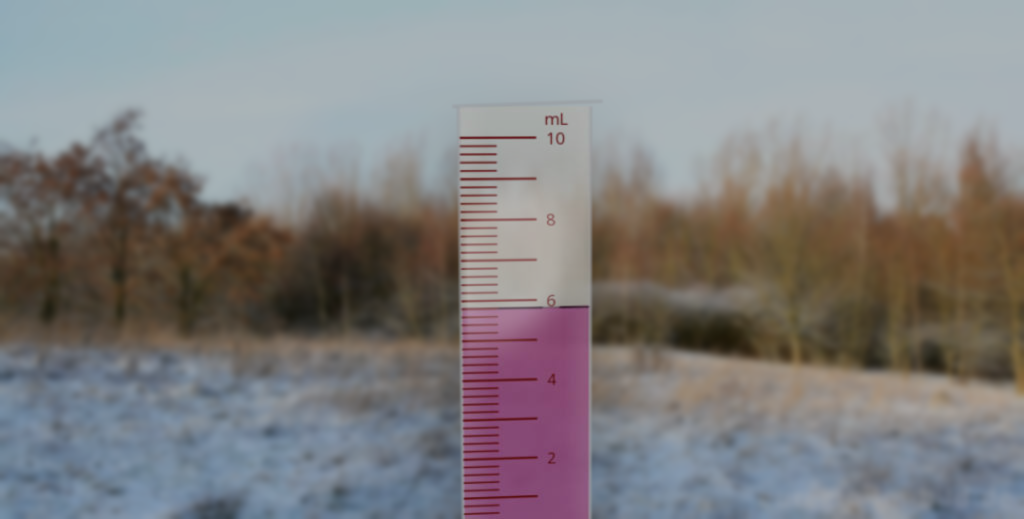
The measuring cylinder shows 5.8 mL
